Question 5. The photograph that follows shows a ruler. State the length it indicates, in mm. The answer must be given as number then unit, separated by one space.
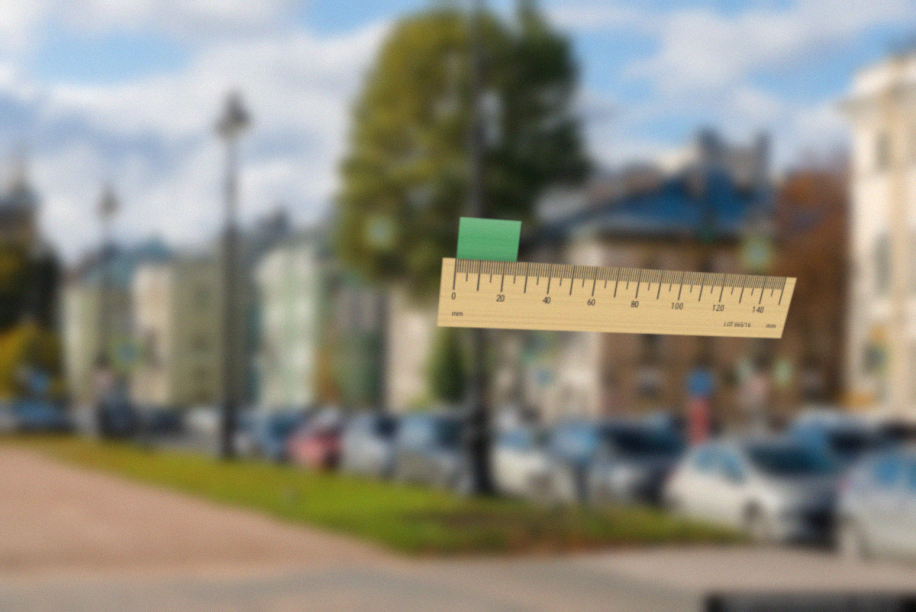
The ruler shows 25 mm
